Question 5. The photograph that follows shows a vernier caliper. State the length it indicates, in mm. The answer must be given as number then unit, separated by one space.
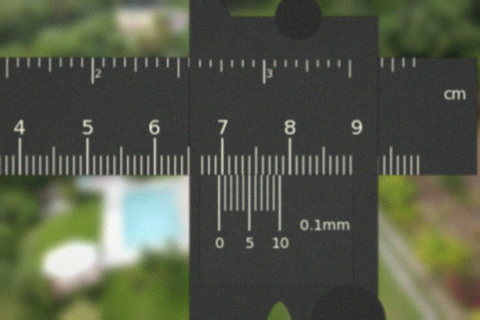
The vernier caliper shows 69.5 mm
